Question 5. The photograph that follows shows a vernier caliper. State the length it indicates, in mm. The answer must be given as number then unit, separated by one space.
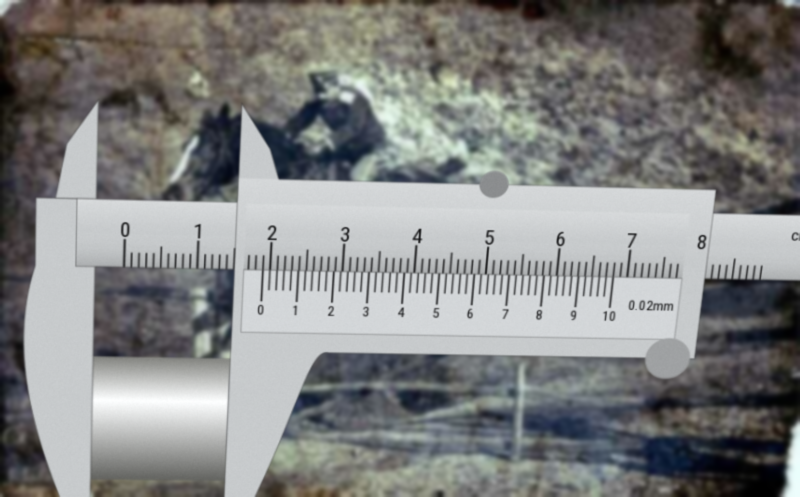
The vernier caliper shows 19.0 mm
